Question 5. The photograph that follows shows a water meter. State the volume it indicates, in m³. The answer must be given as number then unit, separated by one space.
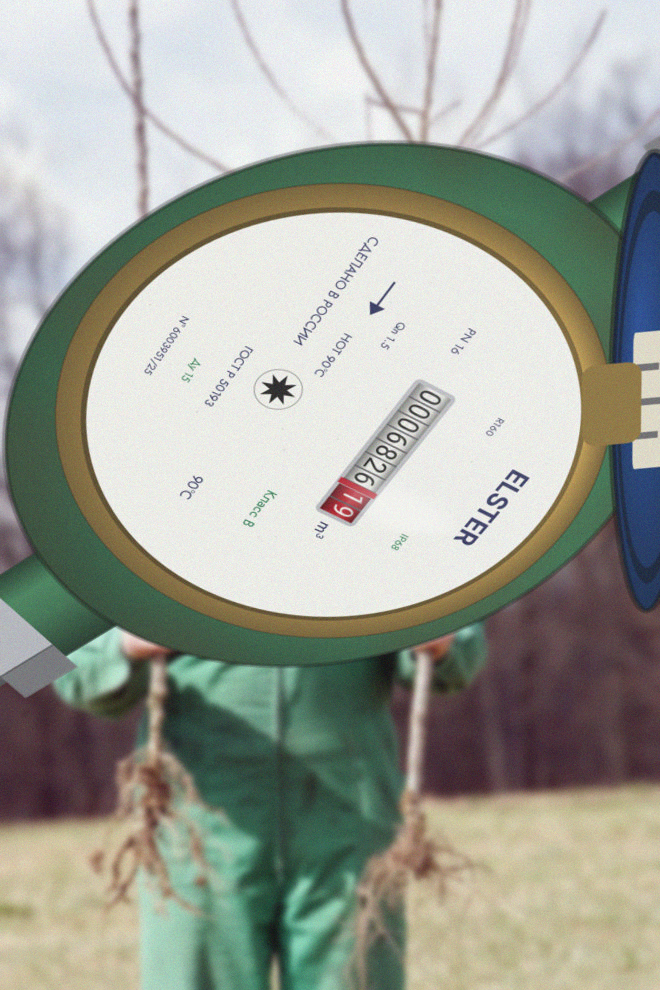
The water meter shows 6826.19 m³
